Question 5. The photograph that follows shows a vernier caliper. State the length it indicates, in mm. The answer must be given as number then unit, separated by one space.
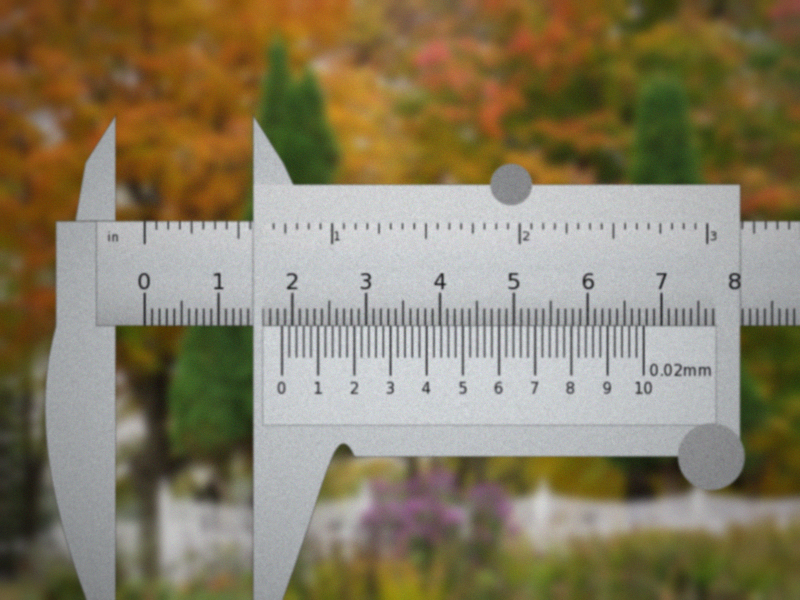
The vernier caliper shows 18.6 mm
